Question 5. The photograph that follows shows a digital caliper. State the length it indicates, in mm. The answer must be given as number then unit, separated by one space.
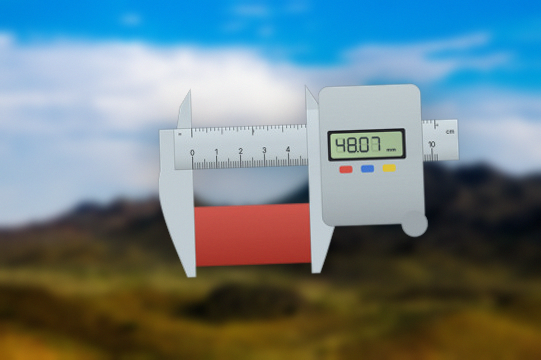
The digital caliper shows 48.07 mm
